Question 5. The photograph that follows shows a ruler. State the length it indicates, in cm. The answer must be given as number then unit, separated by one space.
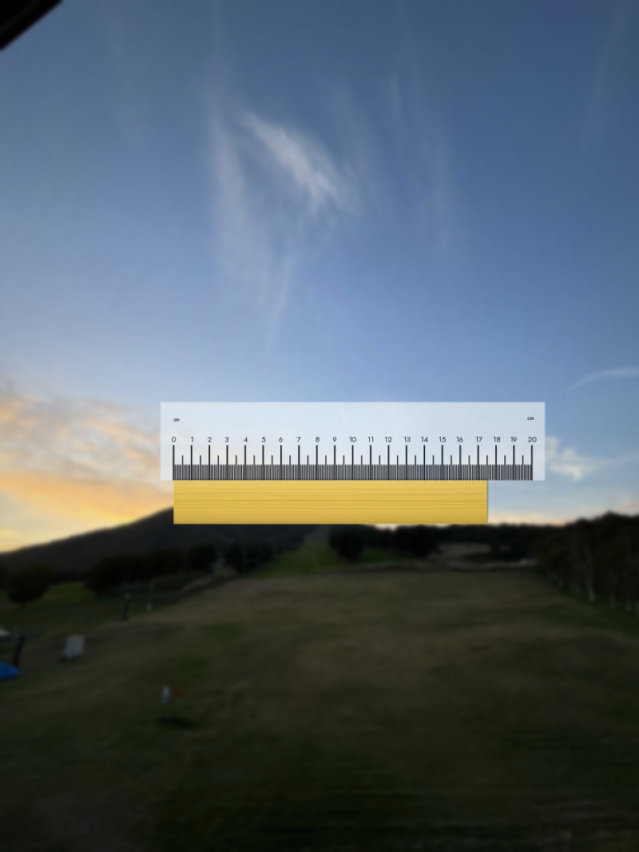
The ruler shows 17.5 cm
